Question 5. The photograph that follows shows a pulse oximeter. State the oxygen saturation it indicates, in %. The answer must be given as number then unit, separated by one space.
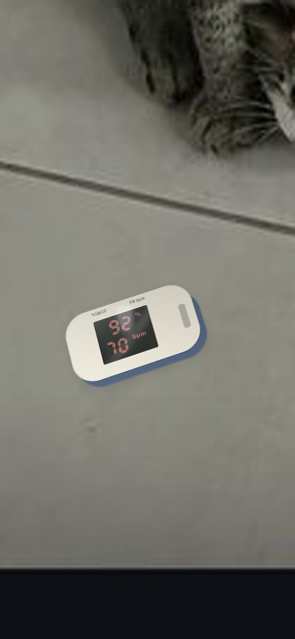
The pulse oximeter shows 92 %
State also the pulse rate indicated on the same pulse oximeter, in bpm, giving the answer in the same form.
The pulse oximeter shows 70 bpm
